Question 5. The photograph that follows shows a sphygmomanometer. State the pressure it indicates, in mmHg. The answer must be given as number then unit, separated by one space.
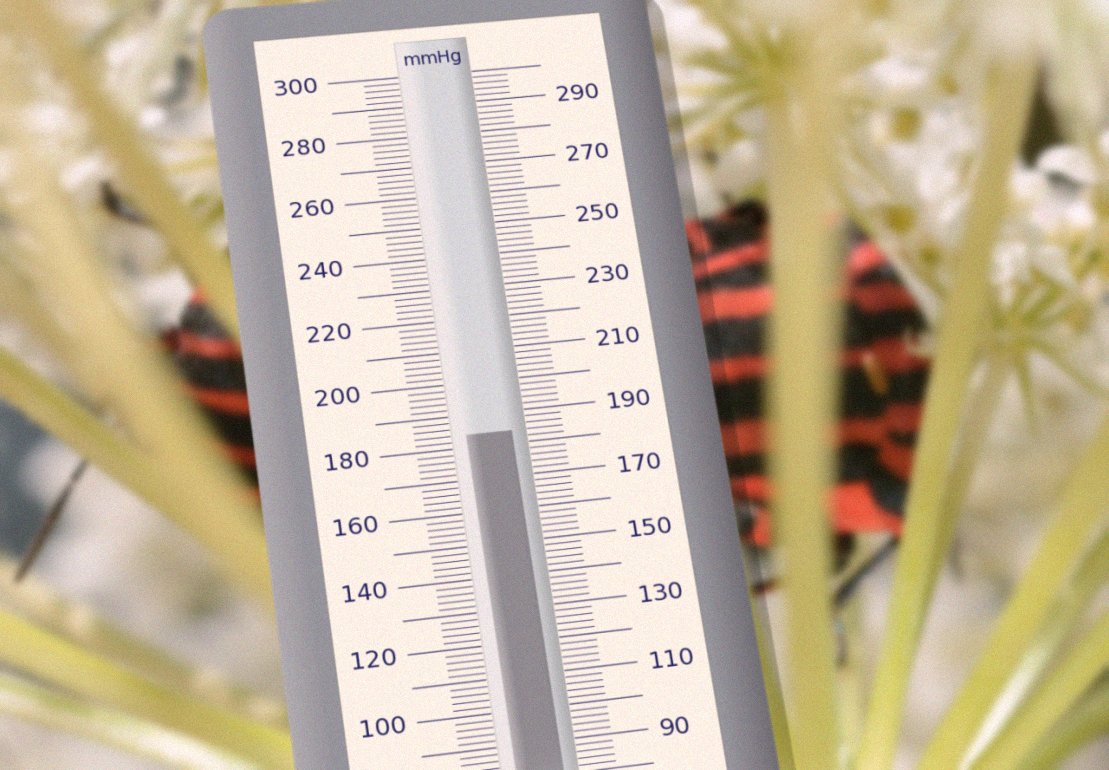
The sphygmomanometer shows 184 mmHg
